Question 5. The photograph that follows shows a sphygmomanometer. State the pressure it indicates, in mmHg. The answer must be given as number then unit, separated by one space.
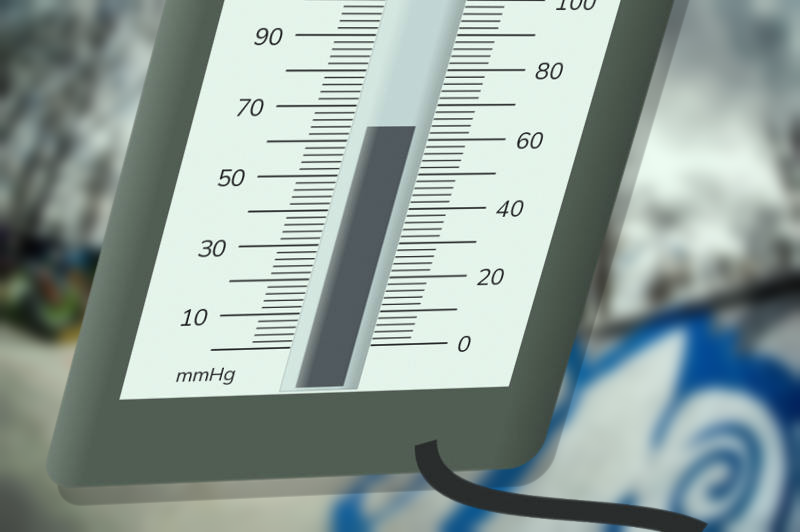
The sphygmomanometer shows 64 mmHg
